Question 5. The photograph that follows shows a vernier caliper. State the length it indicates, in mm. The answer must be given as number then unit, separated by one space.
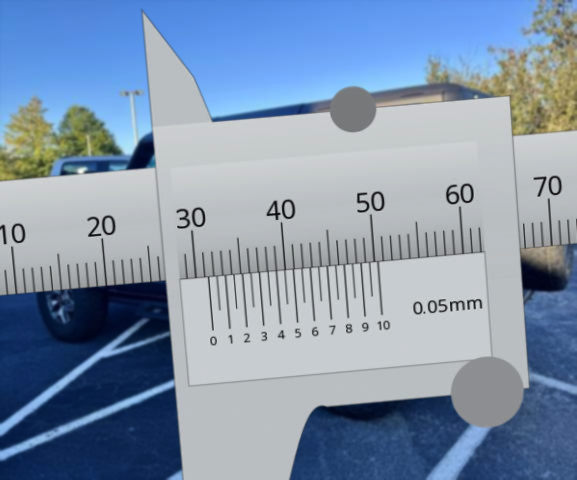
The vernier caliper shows 31.4 mm
